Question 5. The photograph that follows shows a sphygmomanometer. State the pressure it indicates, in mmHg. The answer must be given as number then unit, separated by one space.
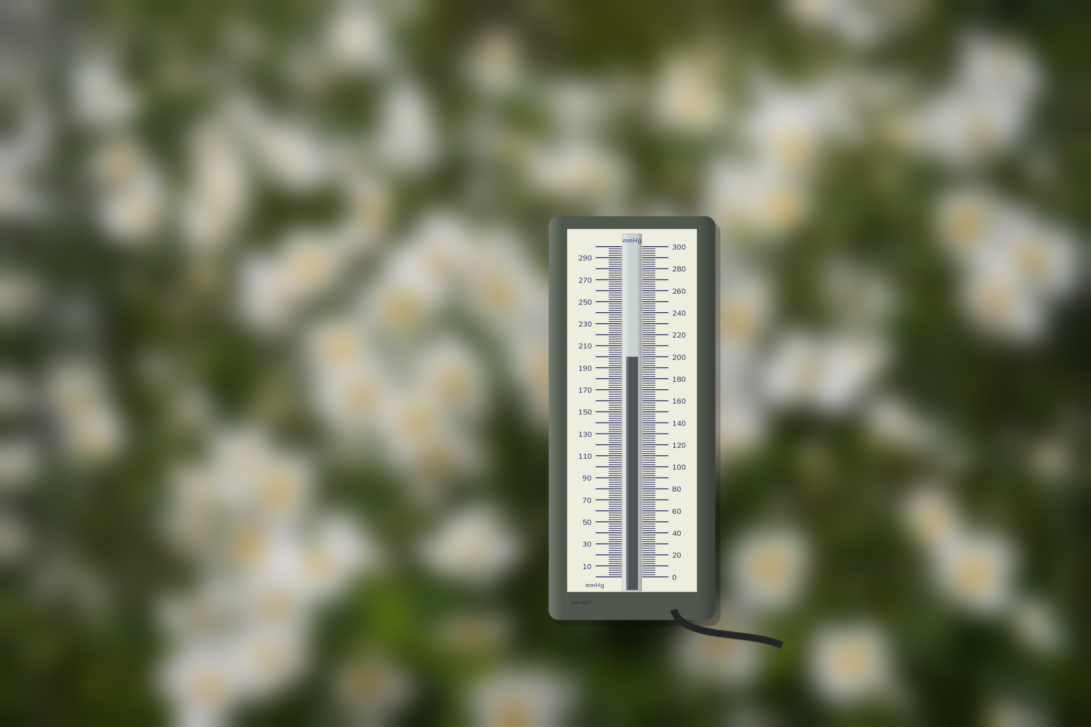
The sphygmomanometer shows 200 mmHg
